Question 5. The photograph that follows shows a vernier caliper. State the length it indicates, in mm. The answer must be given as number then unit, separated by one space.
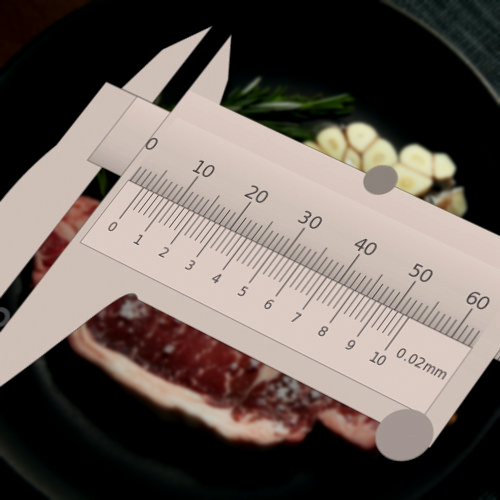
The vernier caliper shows 3.6 mm
